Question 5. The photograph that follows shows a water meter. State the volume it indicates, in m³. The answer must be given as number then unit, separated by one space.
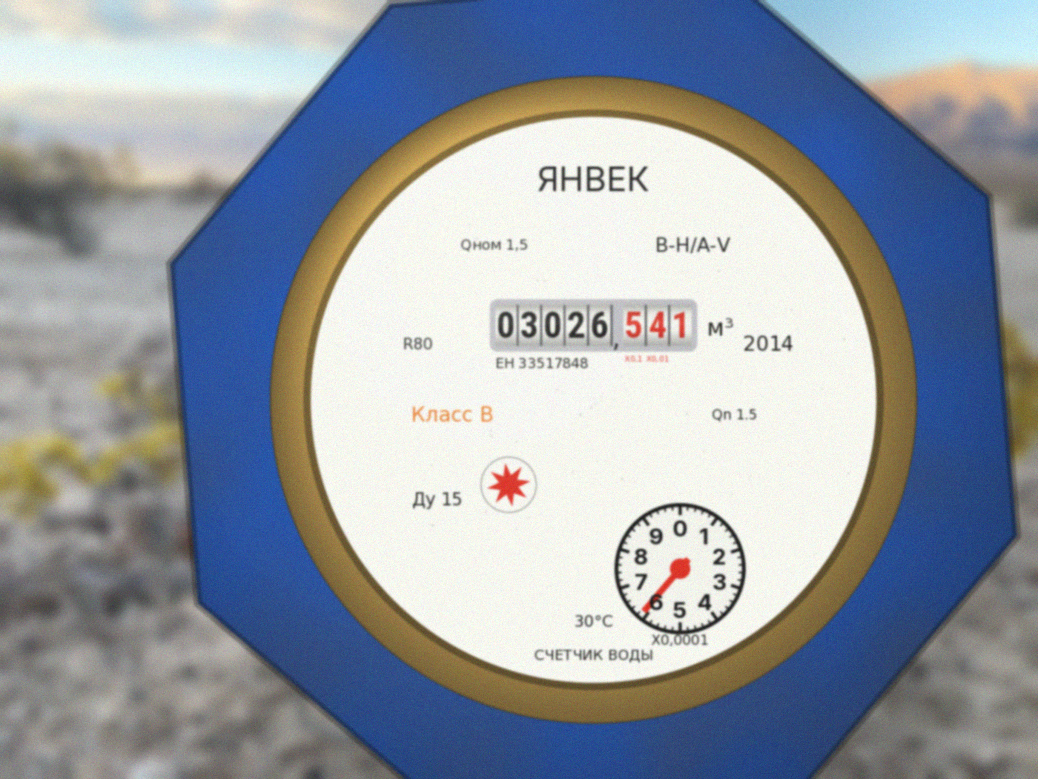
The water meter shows 3026.5416 m³
